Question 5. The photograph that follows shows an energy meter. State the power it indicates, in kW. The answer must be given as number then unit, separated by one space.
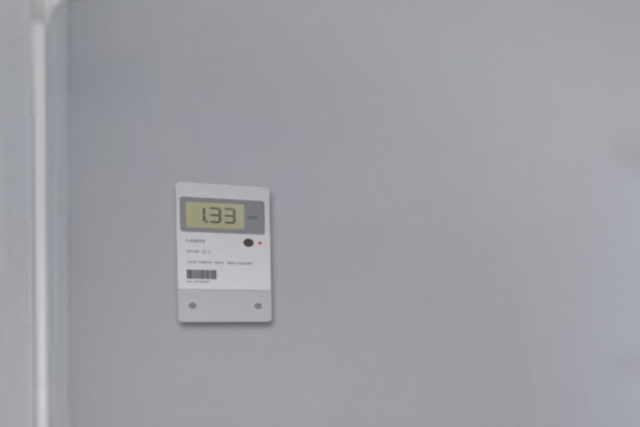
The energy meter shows 1.33 kW
